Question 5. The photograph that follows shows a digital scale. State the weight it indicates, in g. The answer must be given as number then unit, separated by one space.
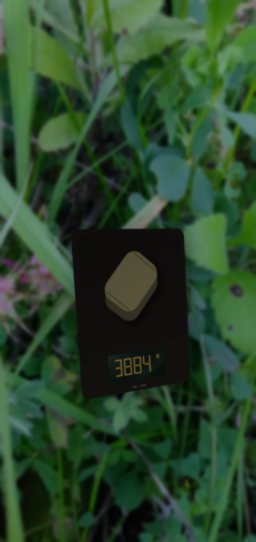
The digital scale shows 3884 g
